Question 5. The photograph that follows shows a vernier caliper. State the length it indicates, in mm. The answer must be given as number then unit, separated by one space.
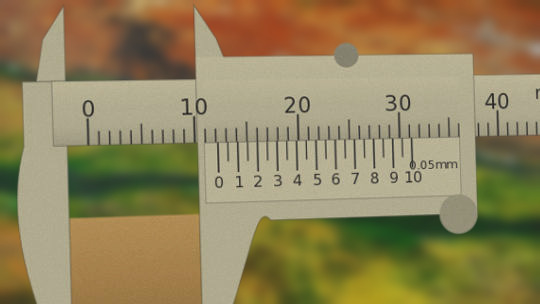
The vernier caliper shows 12.2 mm
